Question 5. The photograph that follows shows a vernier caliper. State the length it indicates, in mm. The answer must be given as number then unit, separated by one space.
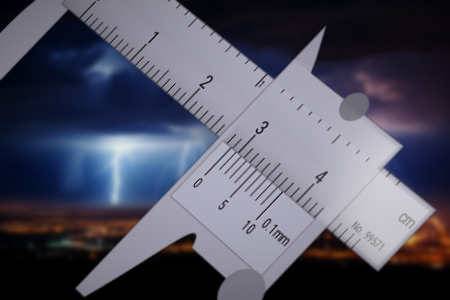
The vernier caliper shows 28.8 mm
